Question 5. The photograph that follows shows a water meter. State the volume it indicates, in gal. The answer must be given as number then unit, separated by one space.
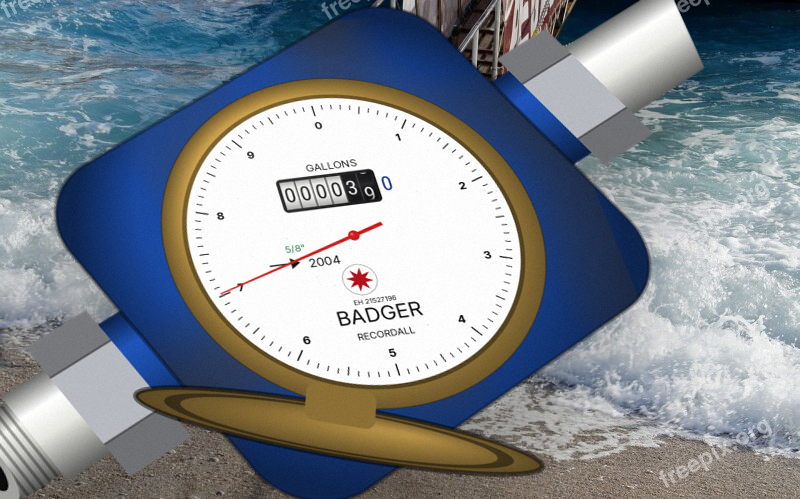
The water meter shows 387.0 gal
